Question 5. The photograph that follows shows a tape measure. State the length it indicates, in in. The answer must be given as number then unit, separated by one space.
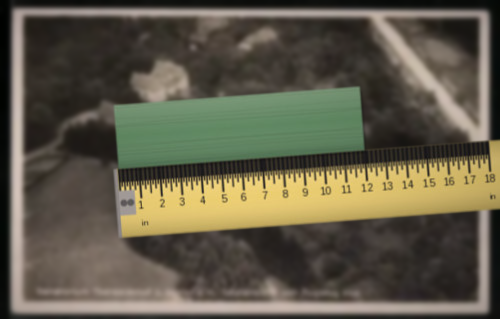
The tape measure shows 12 in
